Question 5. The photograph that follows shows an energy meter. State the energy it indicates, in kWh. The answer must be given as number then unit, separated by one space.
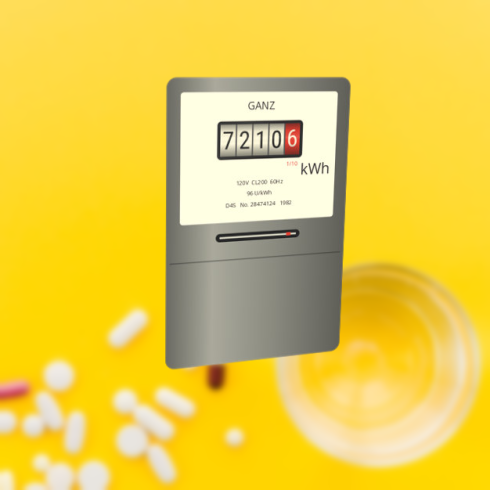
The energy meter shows 7210.6 kWh
